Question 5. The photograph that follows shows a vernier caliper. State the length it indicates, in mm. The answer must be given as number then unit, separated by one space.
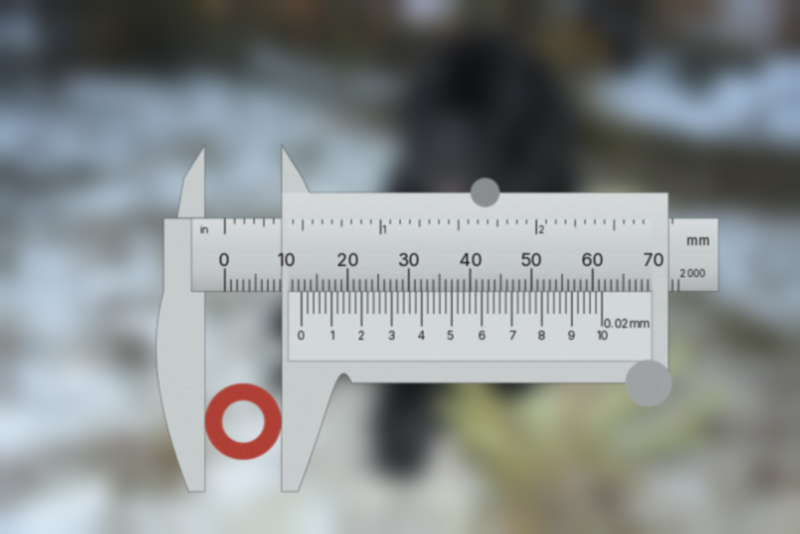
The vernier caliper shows 12.5 mm
